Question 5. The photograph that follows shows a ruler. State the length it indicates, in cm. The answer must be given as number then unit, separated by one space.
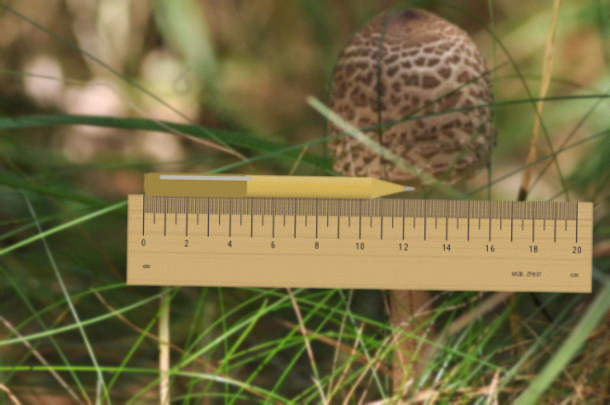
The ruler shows 12.5 cm
